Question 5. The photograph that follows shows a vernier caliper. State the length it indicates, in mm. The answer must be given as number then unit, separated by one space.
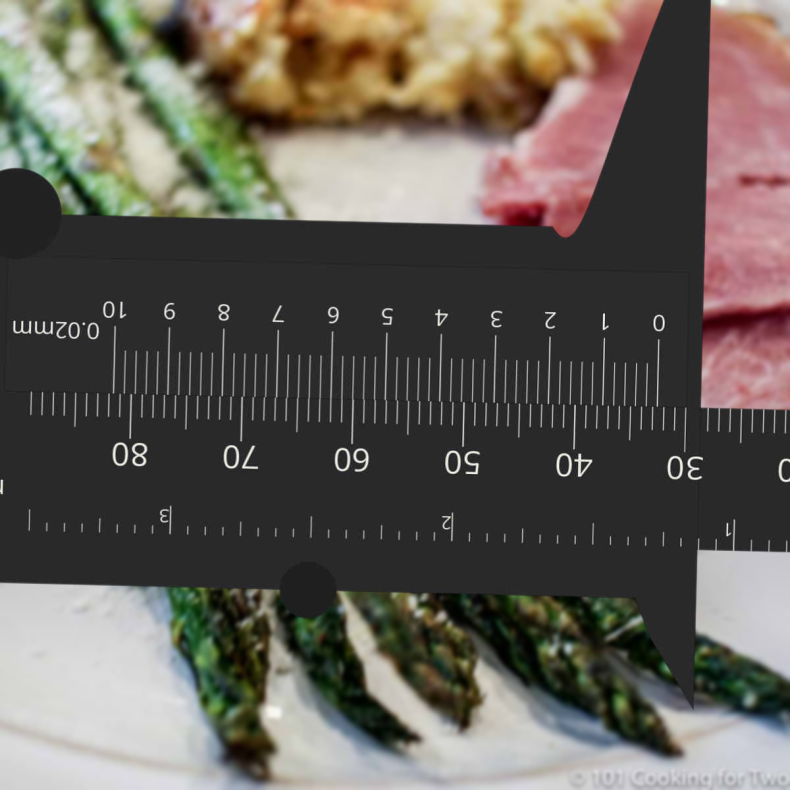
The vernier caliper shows 32.6 mm
